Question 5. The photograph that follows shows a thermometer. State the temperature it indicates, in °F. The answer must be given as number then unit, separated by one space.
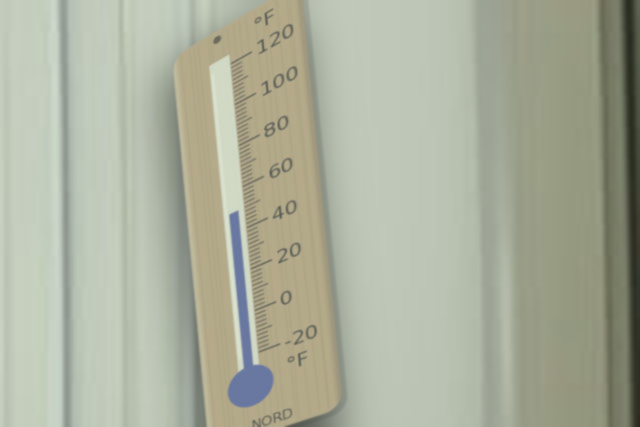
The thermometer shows 50 °F
